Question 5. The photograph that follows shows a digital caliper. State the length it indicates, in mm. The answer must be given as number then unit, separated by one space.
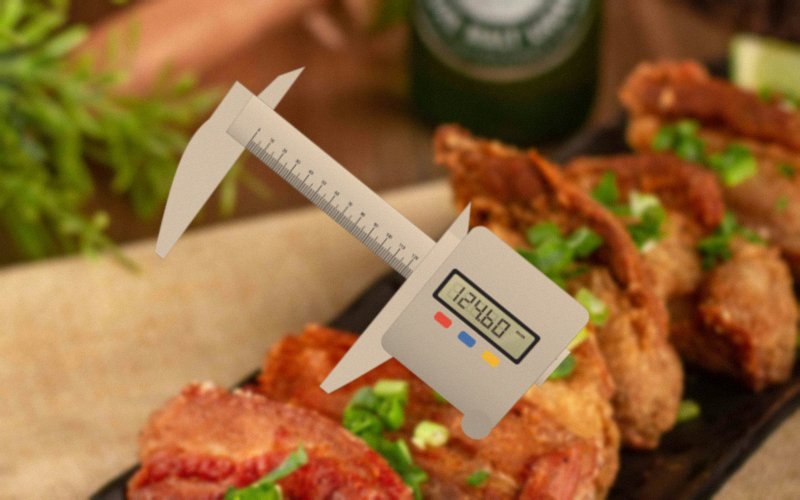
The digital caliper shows 124.60 mm
